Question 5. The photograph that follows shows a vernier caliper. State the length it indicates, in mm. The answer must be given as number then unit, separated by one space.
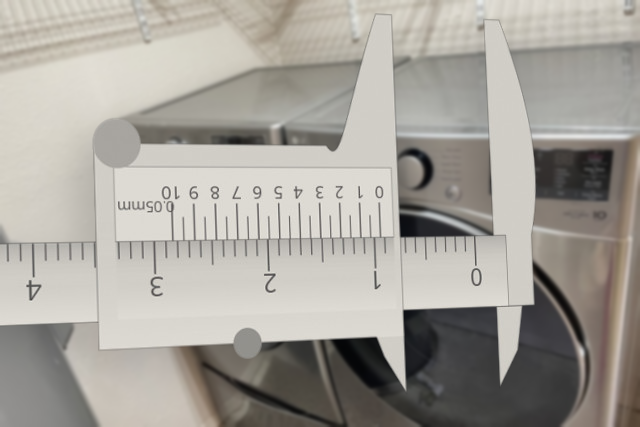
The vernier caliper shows 9.4 mm
